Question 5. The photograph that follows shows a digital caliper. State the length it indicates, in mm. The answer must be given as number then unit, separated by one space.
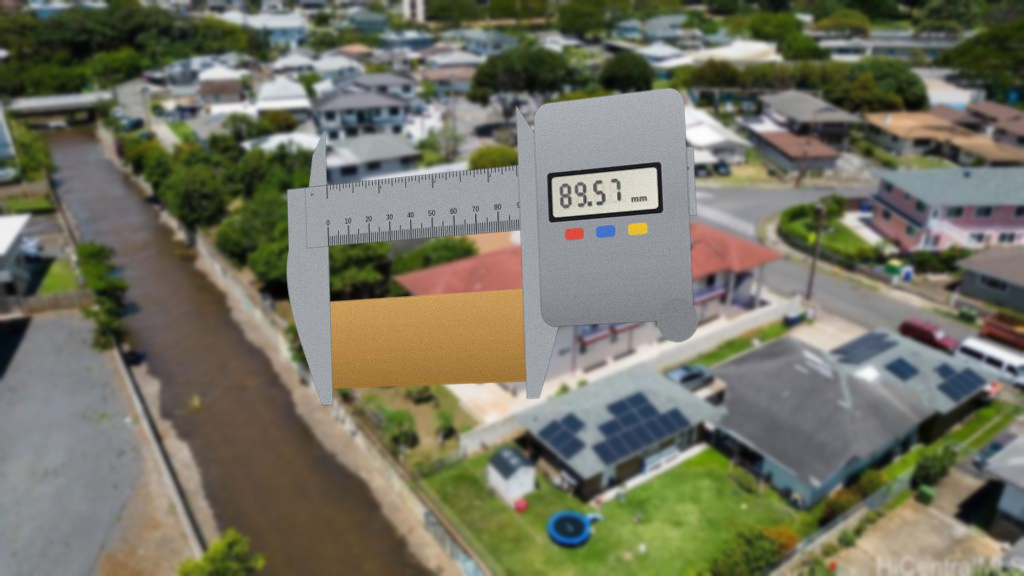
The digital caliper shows 89.57 mm
